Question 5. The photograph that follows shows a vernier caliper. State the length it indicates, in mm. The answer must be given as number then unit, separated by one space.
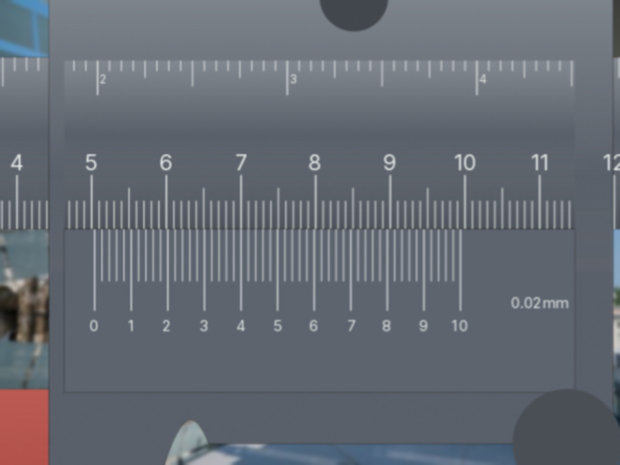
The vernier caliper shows 50.4 mm
